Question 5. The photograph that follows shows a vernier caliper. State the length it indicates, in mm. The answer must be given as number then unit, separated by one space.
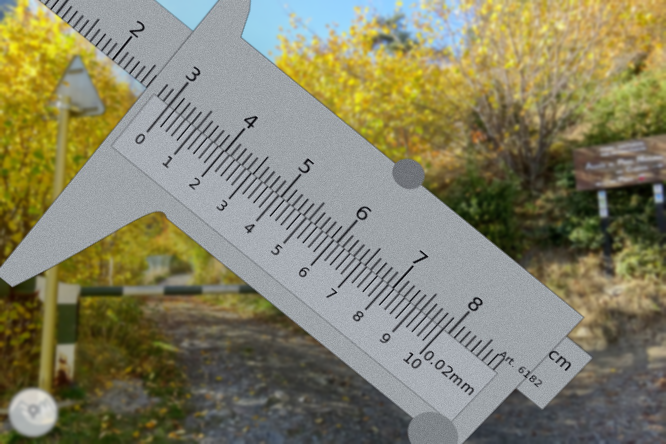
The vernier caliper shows 30.0 mm
